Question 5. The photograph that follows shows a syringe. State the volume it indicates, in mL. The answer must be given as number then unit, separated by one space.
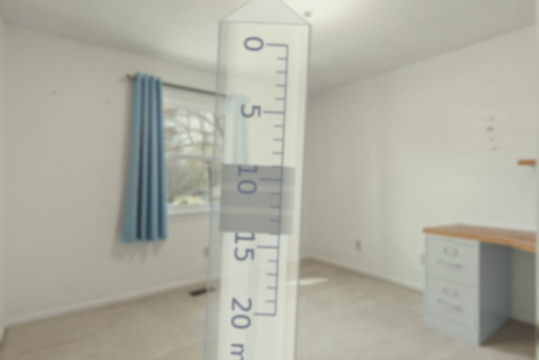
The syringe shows 9 mL
